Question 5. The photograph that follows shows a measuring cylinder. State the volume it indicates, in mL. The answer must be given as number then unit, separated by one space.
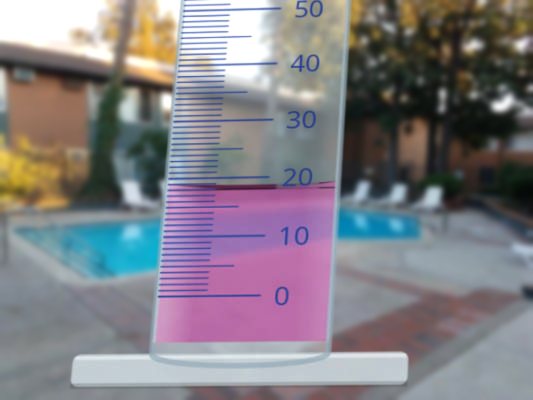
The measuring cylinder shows 18 mL
